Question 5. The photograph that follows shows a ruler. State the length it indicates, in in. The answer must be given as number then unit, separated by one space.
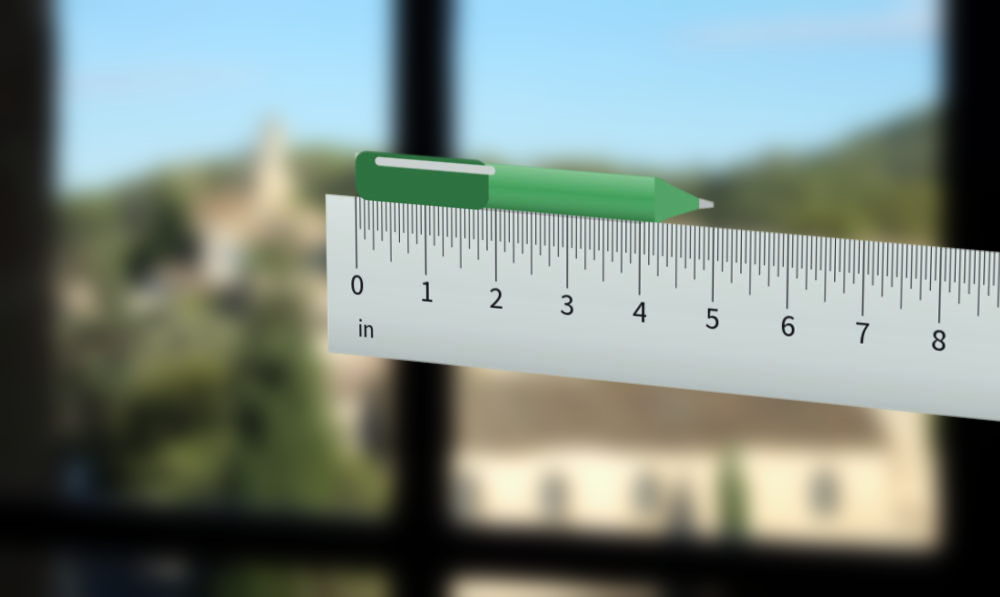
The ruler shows 5 in
